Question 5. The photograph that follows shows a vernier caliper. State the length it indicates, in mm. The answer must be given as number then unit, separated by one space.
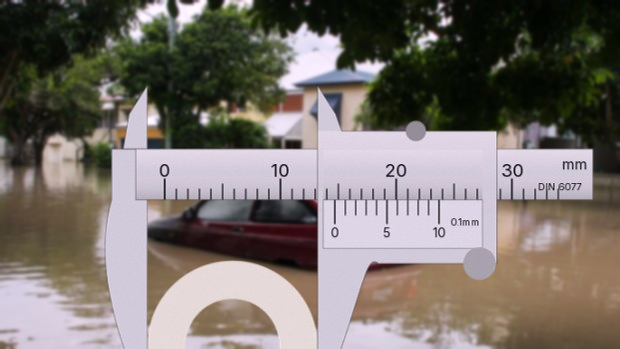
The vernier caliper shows 14.7 mm
